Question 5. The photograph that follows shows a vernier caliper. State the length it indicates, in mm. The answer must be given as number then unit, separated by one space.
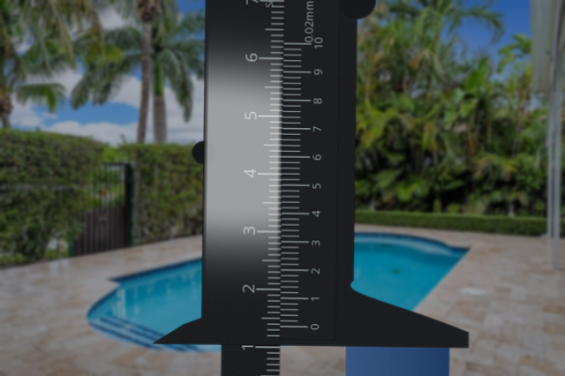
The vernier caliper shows 13.6 mm
